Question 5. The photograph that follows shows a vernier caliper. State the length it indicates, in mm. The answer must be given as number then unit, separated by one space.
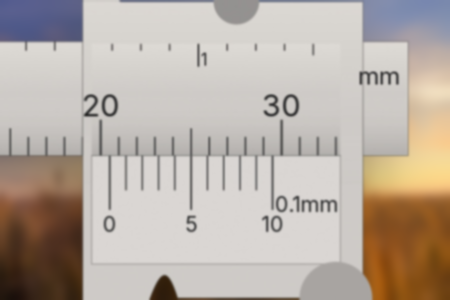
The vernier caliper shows 20.5 mm
